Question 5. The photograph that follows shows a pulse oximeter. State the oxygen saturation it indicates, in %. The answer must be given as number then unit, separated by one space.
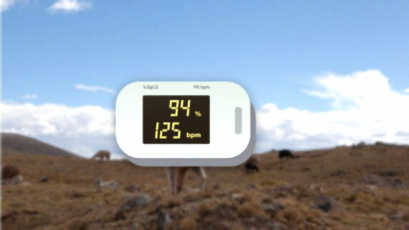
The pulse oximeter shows 94 %
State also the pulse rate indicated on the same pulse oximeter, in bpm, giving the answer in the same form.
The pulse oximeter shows 125 bpm
